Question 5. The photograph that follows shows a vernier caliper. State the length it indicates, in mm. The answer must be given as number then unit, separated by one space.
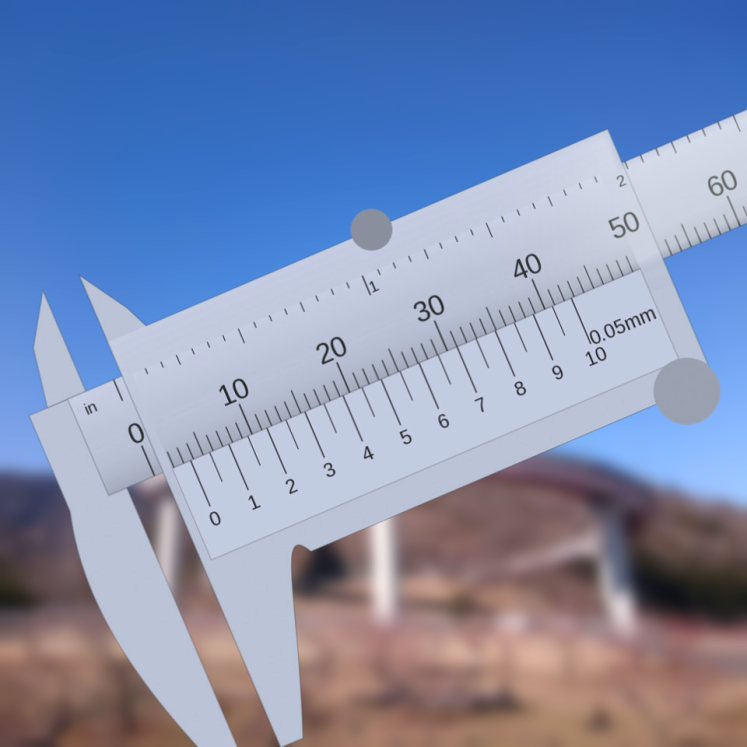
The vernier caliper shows 3.7 mm
